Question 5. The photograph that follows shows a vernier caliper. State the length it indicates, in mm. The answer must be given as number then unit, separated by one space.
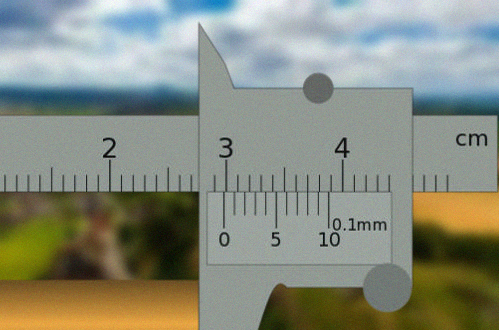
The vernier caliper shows 29.8 mm
